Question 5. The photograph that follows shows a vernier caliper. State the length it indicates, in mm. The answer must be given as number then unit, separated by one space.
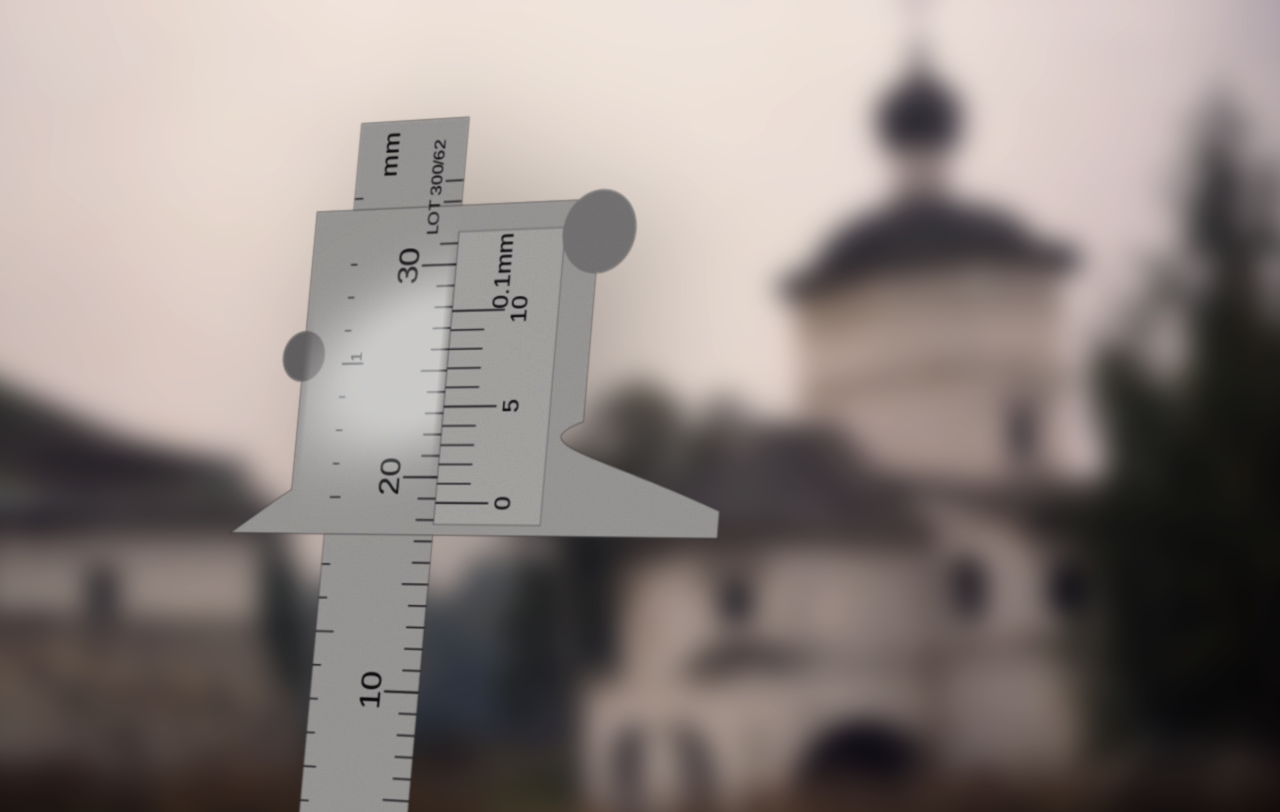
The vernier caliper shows 18.8 mm
